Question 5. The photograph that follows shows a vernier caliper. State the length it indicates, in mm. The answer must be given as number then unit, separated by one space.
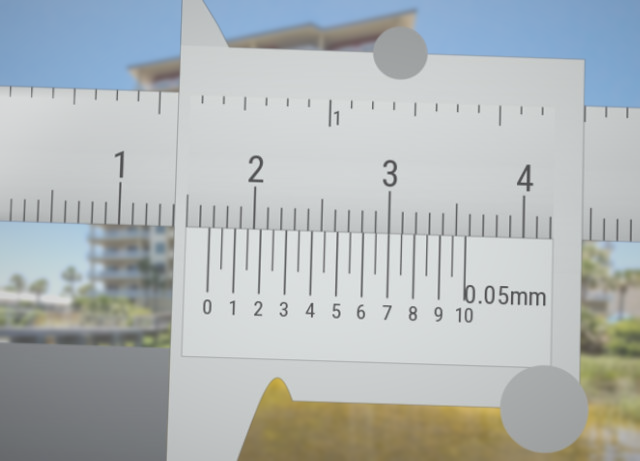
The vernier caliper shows 16.7 mm
